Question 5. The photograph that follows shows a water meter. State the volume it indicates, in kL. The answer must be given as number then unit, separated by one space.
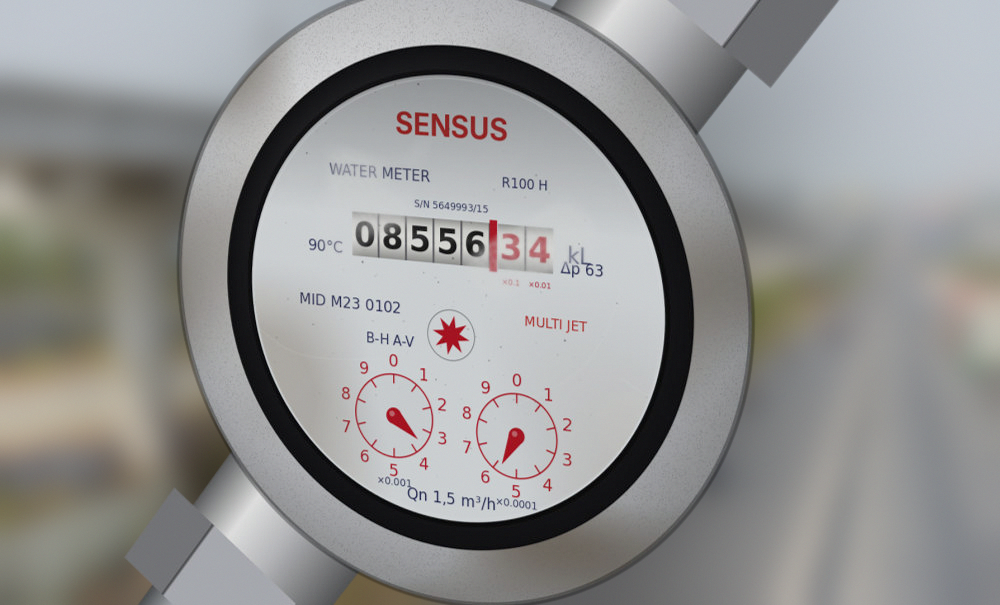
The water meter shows 8556.3435 kL
